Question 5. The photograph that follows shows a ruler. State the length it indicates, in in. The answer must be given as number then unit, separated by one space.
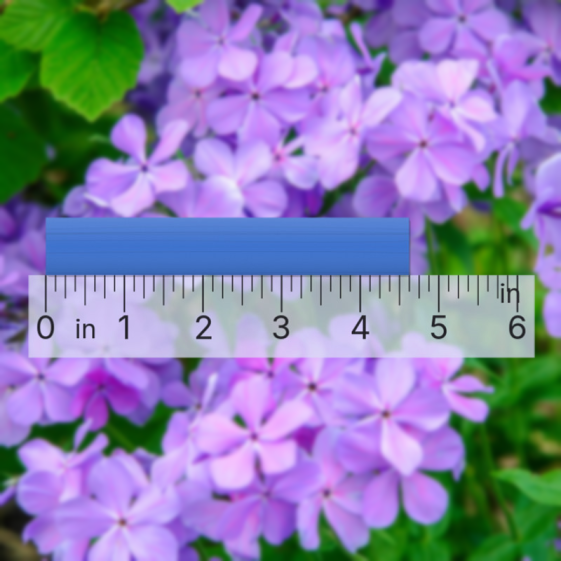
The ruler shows 4.625 in
